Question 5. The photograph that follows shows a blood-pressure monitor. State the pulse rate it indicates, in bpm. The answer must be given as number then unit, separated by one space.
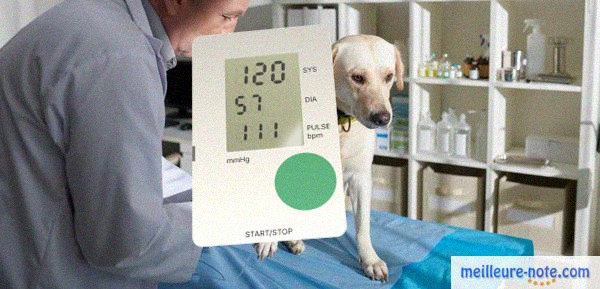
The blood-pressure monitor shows 111 bpm
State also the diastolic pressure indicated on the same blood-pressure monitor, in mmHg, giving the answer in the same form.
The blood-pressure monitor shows 57 mmHg
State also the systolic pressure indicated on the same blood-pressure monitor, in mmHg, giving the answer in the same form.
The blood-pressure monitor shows 120 mmHg
